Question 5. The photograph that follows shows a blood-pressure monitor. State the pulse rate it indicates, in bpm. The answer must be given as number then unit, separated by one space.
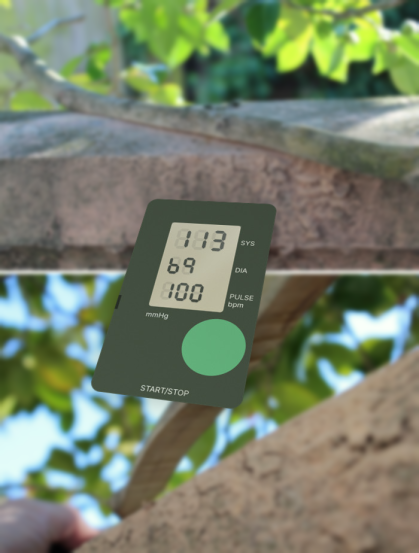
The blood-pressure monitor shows 100 bpm
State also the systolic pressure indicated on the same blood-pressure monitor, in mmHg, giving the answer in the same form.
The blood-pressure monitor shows 113 mmHg
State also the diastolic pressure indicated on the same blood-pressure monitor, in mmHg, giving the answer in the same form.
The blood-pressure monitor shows 69 mmHg
